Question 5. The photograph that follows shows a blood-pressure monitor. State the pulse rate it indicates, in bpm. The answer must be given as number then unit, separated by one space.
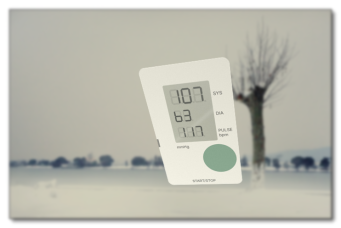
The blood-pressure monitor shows 117 bpm
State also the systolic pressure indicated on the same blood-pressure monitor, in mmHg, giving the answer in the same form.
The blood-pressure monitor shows 107 mmHg
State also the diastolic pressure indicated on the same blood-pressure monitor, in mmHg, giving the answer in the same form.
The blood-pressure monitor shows 63 mmHg
